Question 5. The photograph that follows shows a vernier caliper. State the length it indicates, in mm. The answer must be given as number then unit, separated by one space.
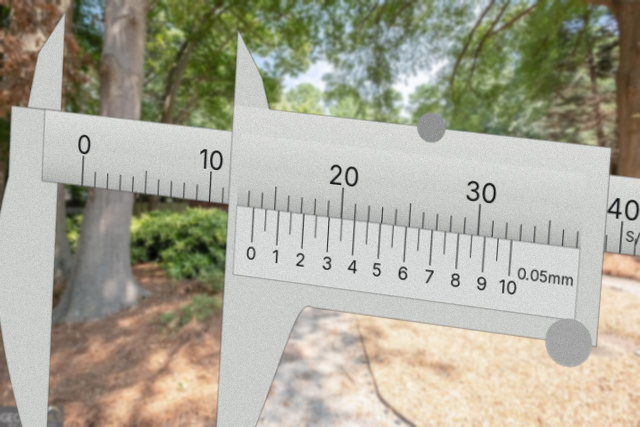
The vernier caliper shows 13.4 mm
